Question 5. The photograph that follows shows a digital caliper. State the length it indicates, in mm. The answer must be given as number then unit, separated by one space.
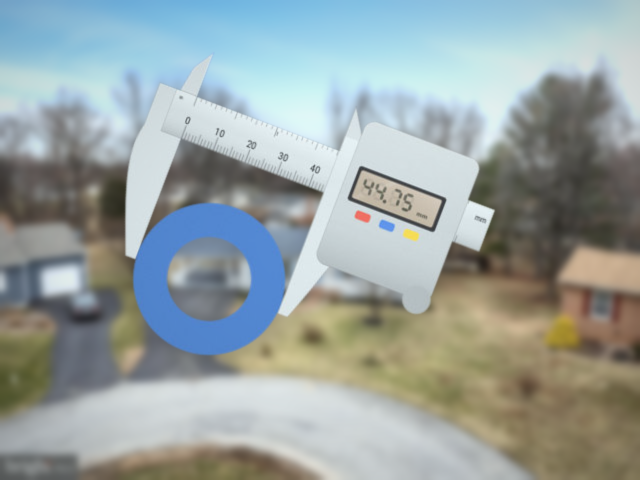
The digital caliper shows 44.75 mm
